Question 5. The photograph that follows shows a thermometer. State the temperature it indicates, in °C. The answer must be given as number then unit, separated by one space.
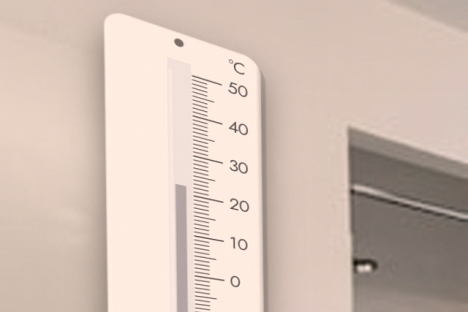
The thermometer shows 22 °C
